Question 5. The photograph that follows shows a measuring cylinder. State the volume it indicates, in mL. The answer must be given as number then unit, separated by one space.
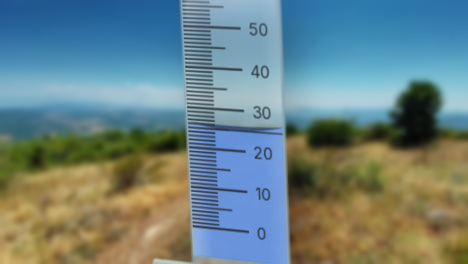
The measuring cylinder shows 25 mL
